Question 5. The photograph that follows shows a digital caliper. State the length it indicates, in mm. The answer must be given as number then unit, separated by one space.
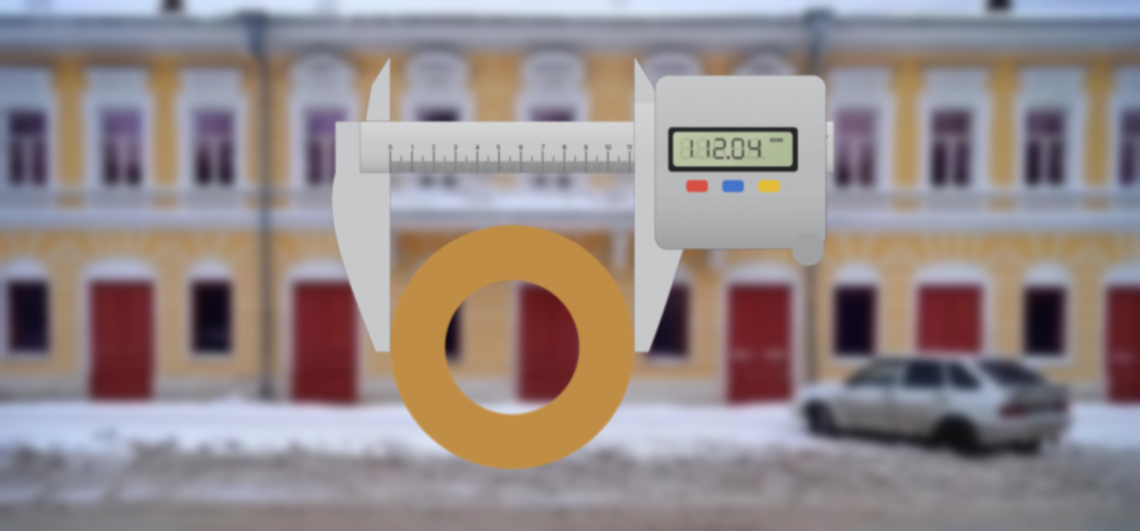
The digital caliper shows 112.04 mm
